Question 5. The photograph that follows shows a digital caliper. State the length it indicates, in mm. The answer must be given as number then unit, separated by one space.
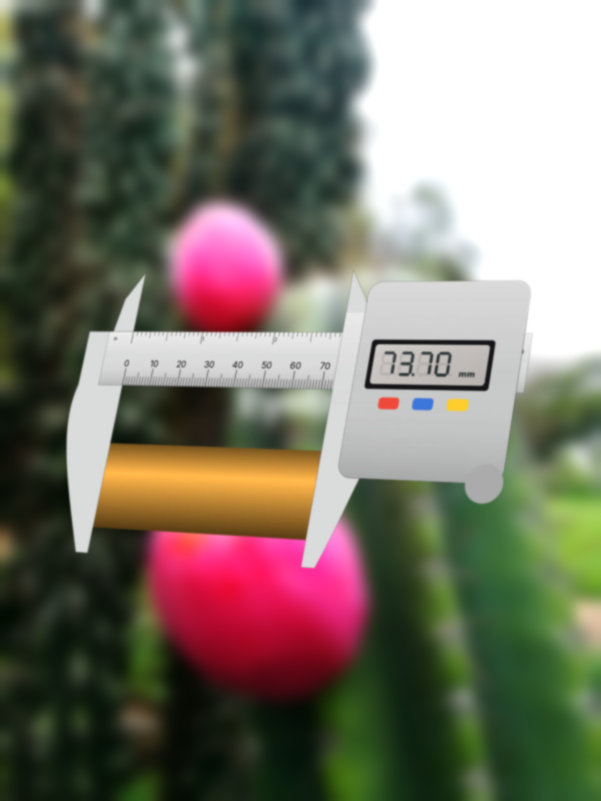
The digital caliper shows 73.70 mm
